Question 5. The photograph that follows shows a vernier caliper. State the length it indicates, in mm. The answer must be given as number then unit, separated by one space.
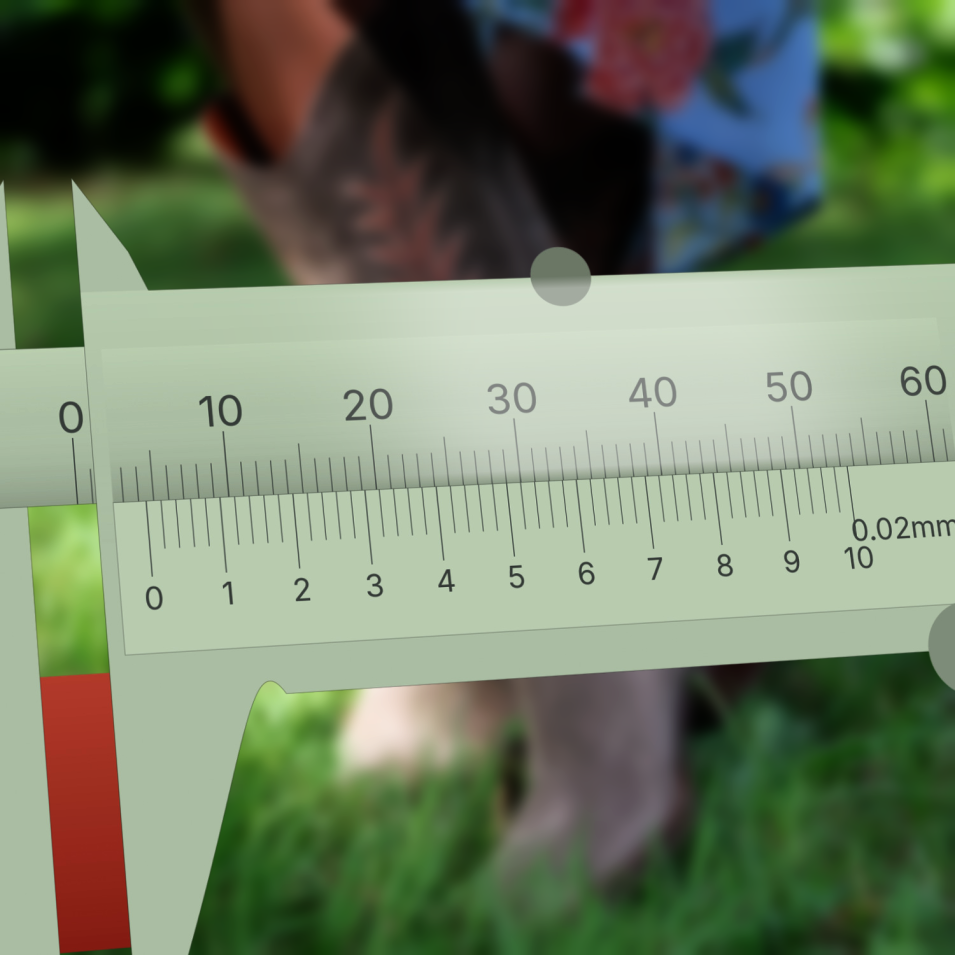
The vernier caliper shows 4.5 mm
